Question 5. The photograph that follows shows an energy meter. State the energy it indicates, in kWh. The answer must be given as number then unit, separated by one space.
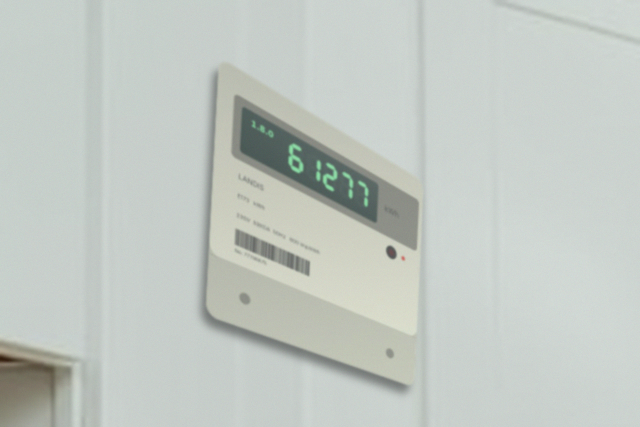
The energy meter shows 61277 kWh
